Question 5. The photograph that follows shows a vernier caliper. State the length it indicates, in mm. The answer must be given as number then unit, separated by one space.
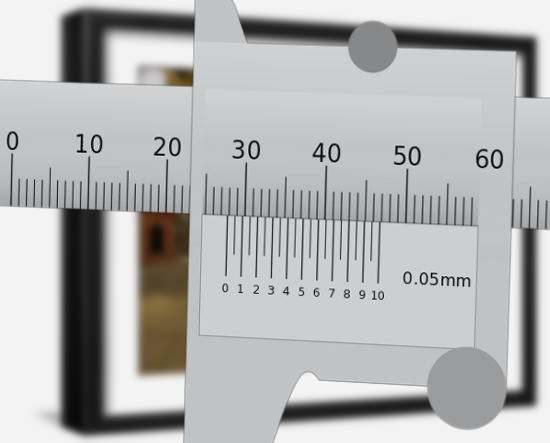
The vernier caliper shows 27.8 mm
